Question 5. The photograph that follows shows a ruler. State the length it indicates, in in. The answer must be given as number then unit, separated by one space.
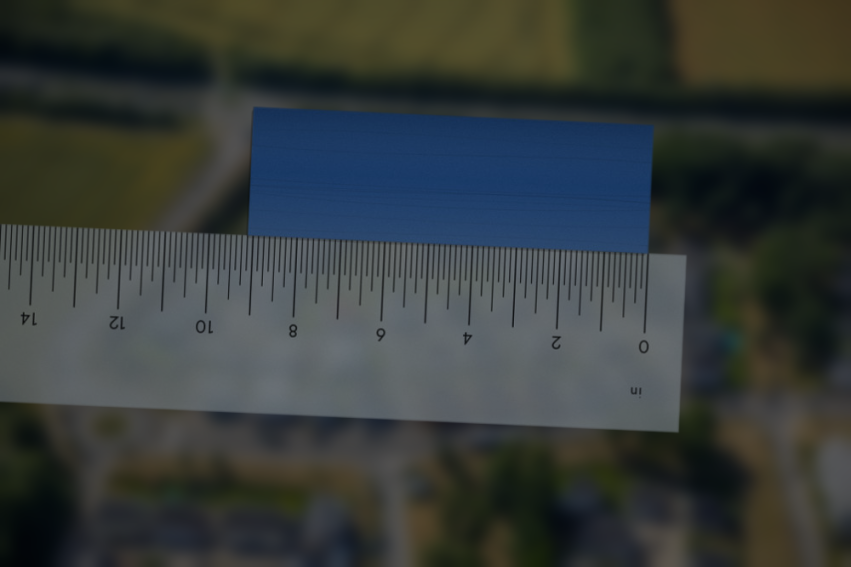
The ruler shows 9.125 in
